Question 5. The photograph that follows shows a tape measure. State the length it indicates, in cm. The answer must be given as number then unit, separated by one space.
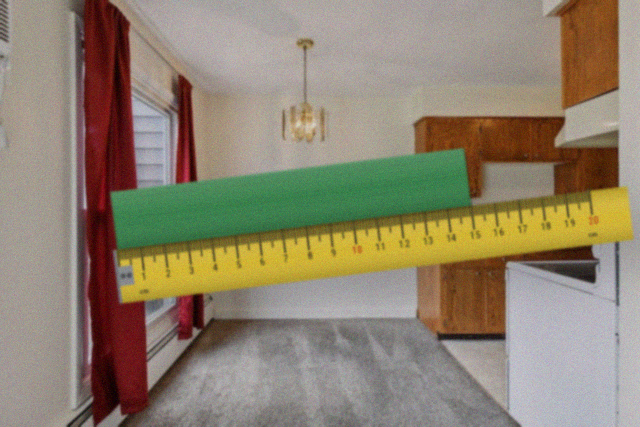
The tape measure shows 15 cm
